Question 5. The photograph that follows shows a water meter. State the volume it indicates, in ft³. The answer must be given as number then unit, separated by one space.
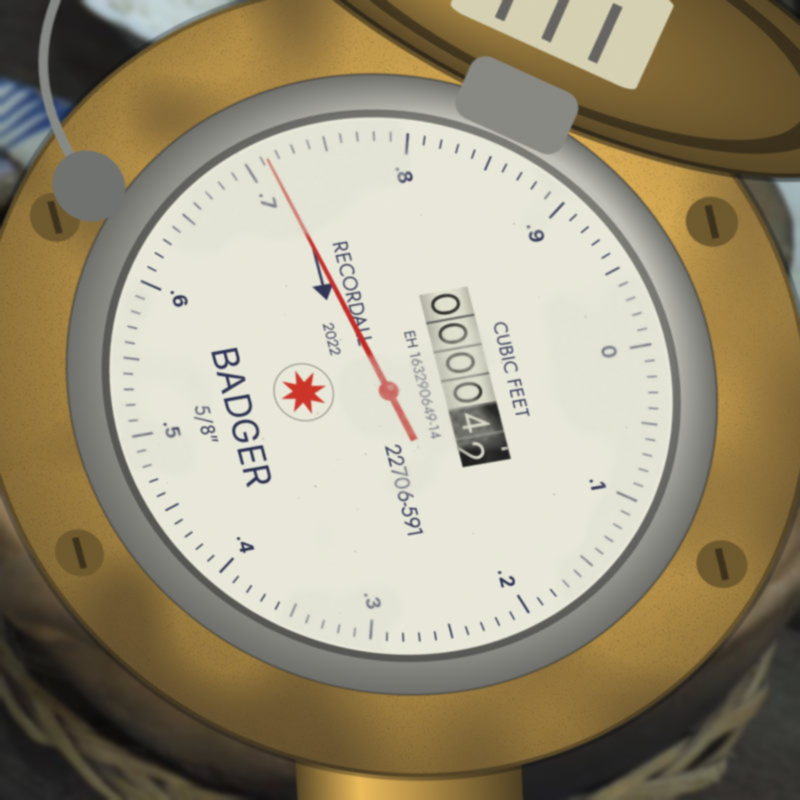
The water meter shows 41.71 ft³
